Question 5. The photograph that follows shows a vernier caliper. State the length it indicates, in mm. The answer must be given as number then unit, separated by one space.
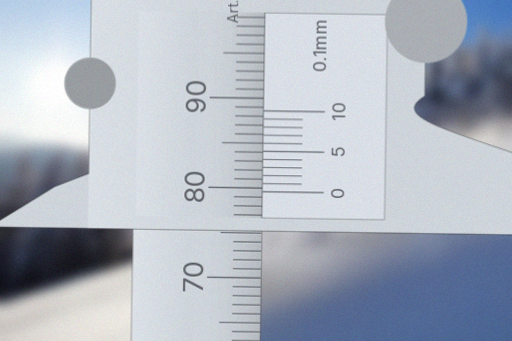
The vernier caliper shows 79.6 mm
